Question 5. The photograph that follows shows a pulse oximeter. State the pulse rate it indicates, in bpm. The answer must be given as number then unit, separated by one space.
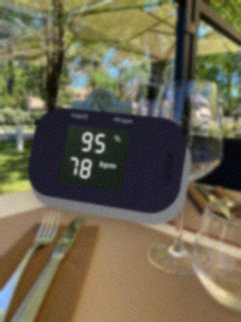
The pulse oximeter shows 78 bpm
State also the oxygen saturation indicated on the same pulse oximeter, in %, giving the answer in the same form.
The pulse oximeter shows 95 %
